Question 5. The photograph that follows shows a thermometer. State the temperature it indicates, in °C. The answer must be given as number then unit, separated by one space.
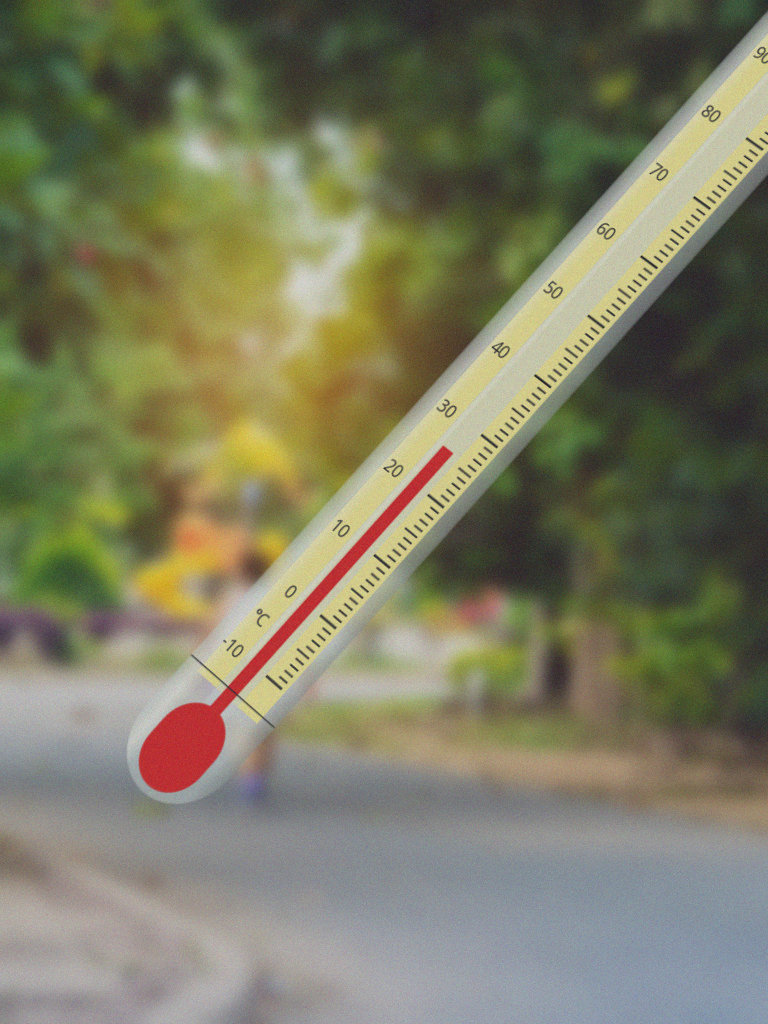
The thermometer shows 26 °C
